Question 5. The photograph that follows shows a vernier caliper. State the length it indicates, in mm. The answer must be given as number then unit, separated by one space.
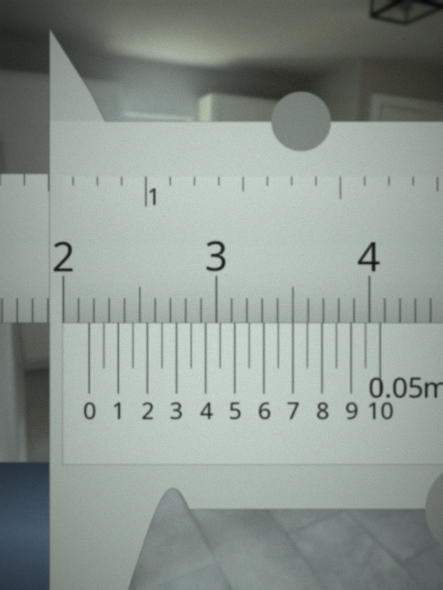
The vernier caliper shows 21.7 mm
